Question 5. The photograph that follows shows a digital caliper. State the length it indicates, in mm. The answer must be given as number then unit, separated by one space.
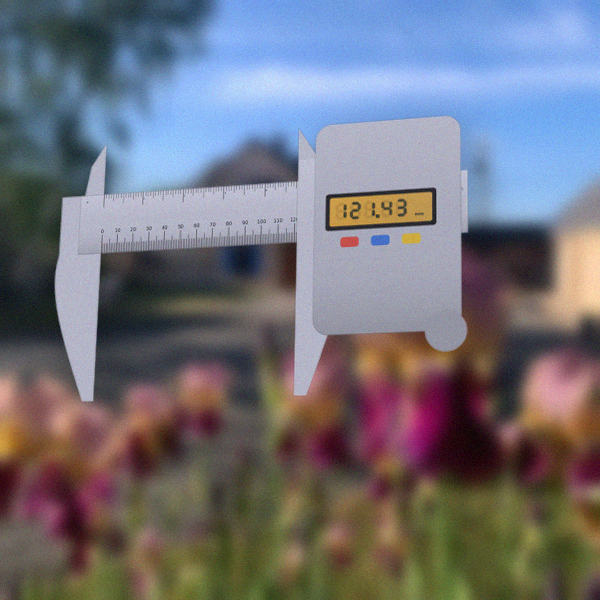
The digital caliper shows 121.43 mm
